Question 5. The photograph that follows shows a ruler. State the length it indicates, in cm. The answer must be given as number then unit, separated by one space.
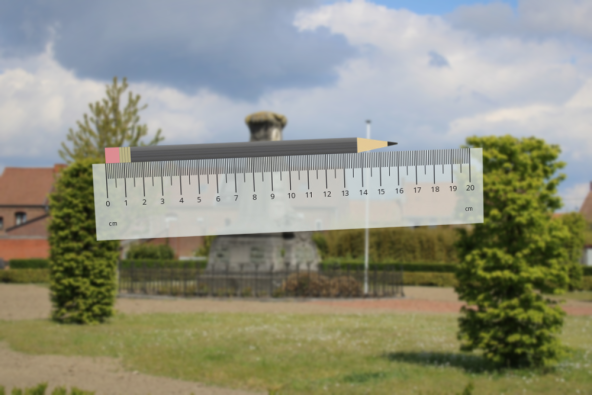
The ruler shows 16 cm
